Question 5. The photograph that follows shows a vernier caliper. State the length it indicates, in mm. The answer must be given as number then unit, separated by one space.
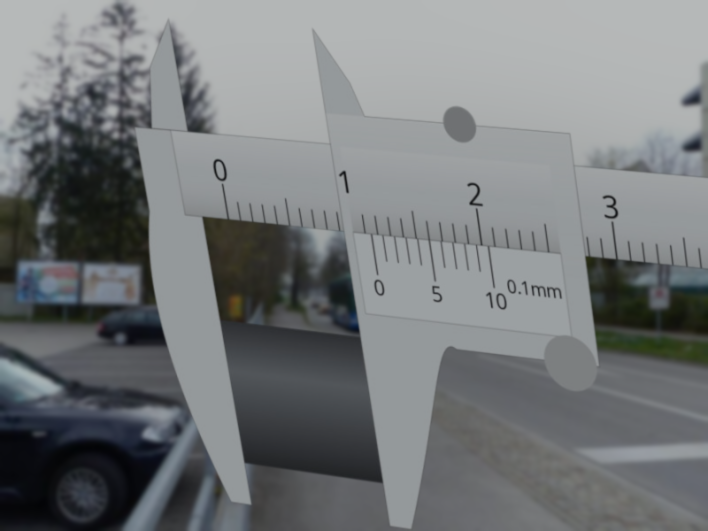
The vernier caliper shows 11.5 mm
